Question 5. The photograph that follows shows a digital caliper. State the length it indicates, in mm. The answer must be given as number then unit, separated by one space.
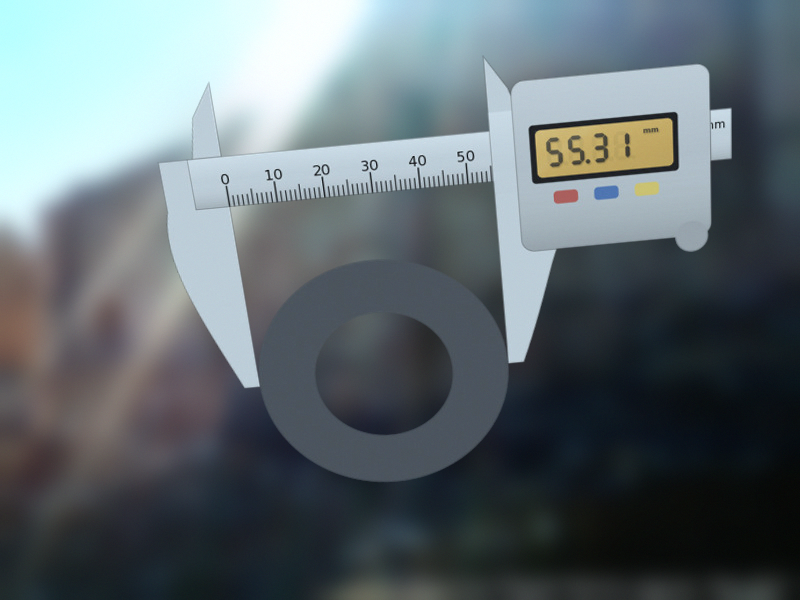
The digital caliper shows 55.31 mm
